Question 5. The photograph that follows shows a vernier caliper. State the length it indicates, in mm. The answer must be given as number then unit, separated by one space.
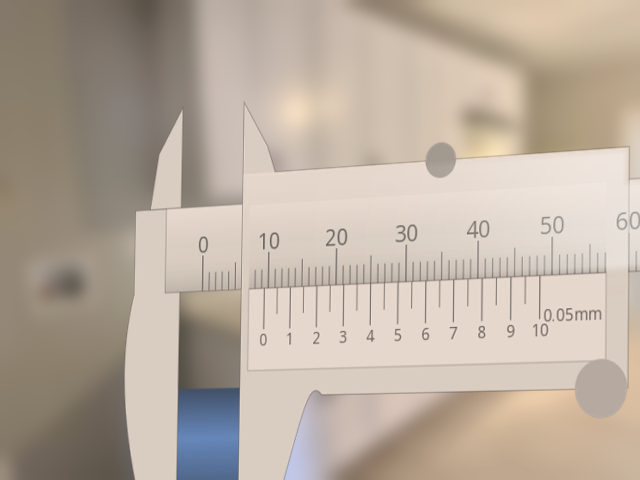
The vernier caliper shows 9.4 mm
